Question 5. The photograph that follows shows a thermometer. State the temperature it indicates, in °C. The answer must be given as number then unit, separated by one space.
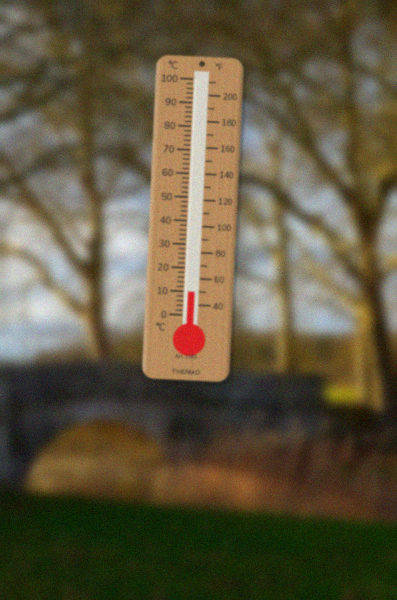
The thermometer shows 10 °C
